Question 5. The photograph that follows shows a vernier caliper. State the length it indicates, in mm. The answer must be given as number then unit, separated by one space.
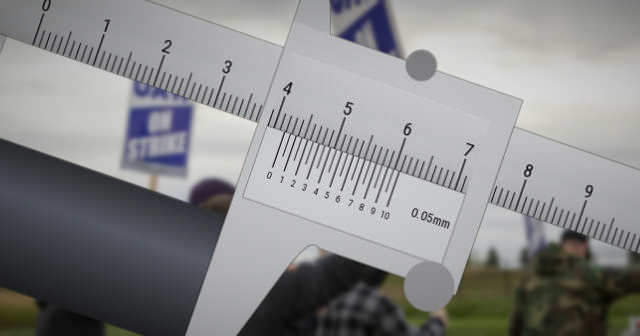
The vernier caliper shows 41.8 mm
